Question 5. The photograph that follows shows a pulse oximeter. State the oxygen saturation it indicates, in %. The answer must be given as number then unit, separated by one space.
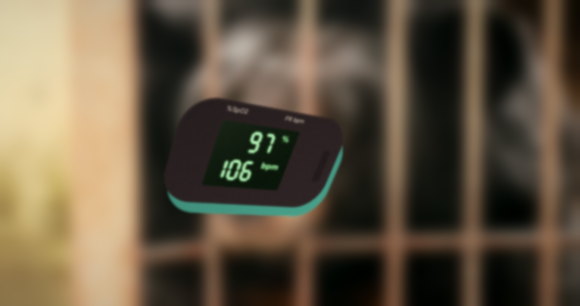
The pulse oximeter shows 97 %
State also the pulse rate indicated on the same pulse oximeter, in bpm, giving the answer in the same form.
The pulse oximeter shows 106 bpm
